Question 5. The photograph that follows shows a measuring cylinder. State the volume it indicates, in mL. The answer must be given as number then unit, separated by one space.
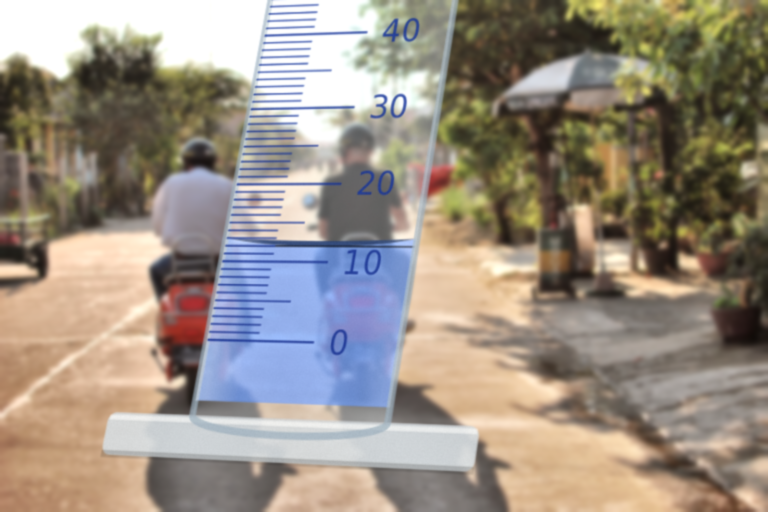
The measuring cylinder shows 12 mL
